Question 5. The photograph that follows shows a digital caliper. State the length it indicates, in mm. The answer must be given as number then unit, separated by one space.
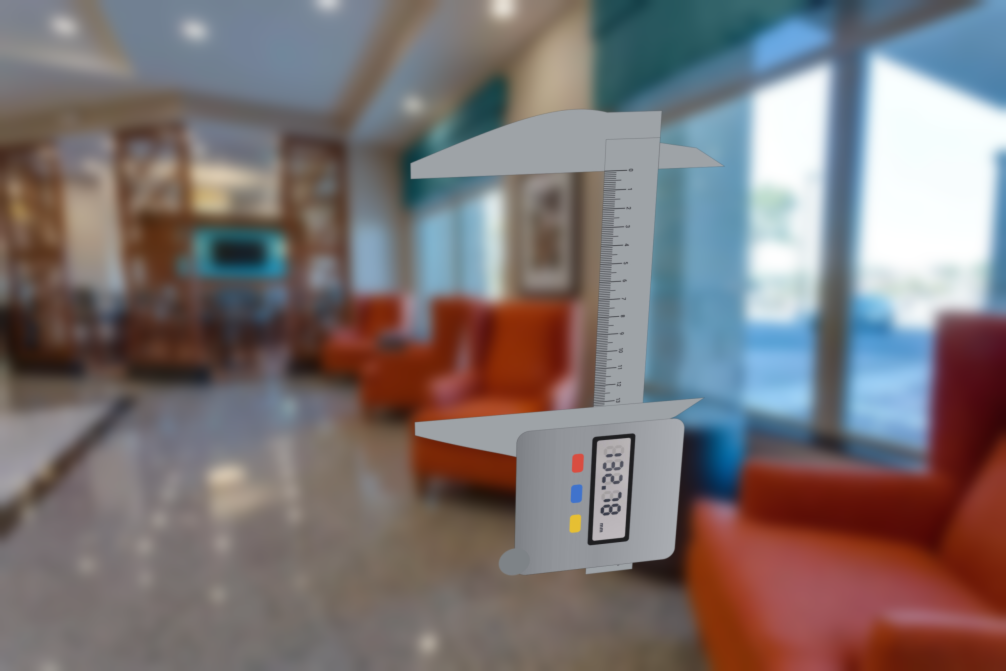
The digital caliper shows 132.78 mm
